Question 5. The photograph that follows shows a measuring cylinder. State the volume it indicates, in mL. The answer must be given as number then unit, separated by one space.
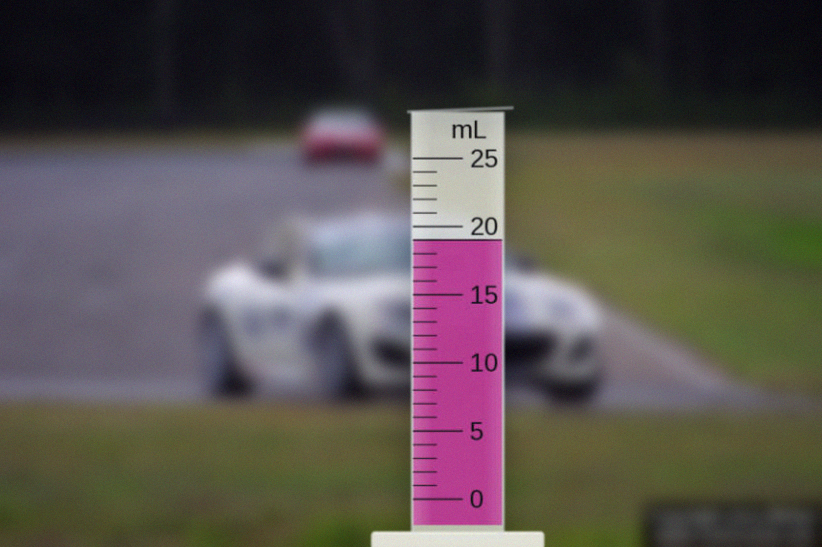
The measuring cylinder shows 19 mL
